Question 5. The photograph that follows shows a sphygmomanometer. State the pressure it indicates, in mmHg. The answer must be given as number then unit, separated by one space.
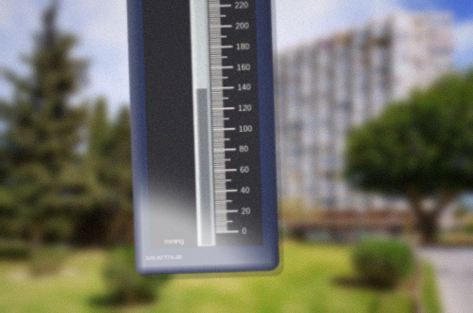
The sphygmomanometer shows 140 mmHg
